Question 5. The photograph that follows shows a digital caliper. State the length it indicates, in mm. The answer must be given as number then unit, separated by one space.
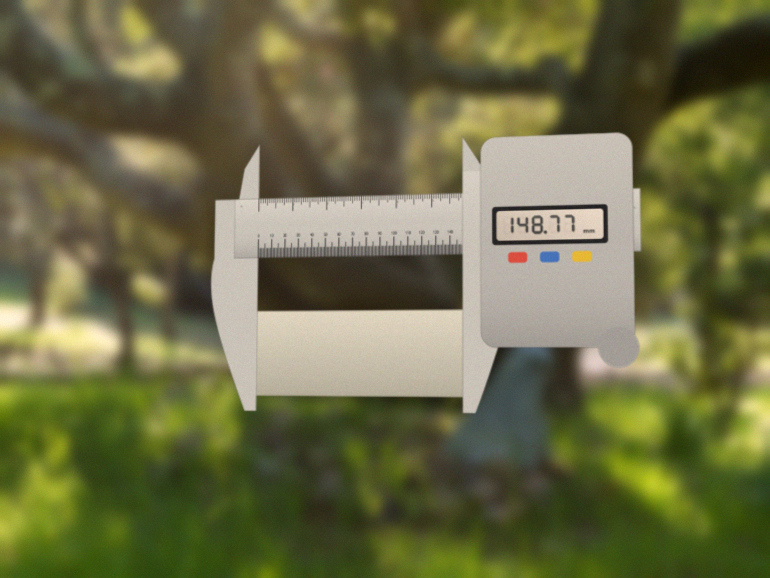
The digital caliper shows 148.77 mm
